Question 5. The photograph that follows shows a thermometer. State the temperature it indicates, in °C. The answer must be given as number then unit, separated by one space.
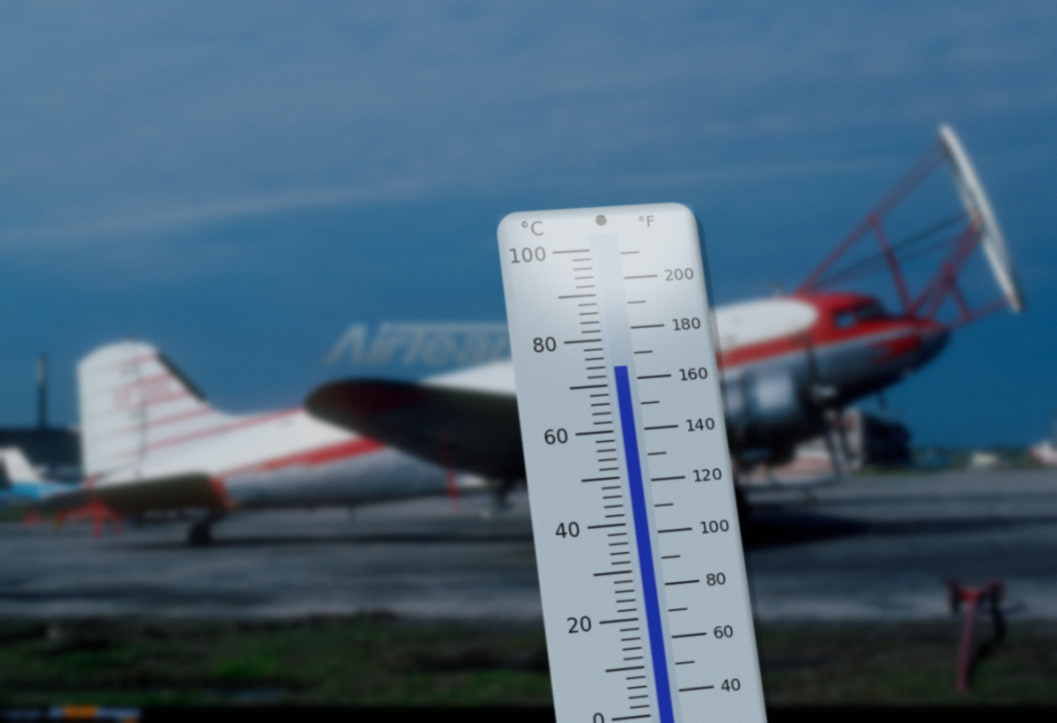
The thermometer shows 74 °C
